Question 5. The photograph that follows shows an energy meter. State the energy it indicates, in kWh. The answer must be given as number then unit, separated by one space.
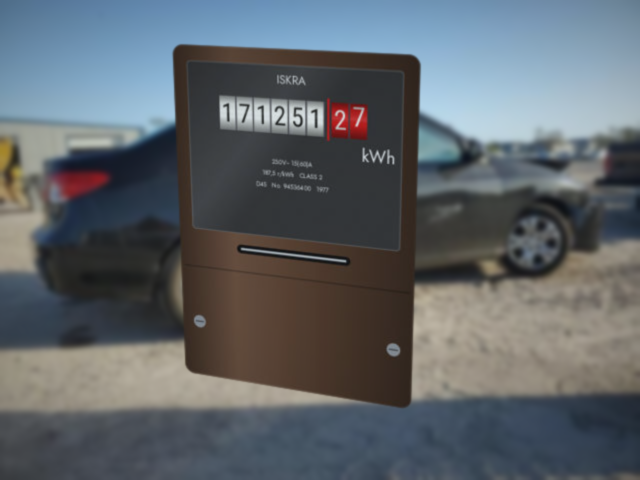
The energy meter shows 171251.27 kWh
